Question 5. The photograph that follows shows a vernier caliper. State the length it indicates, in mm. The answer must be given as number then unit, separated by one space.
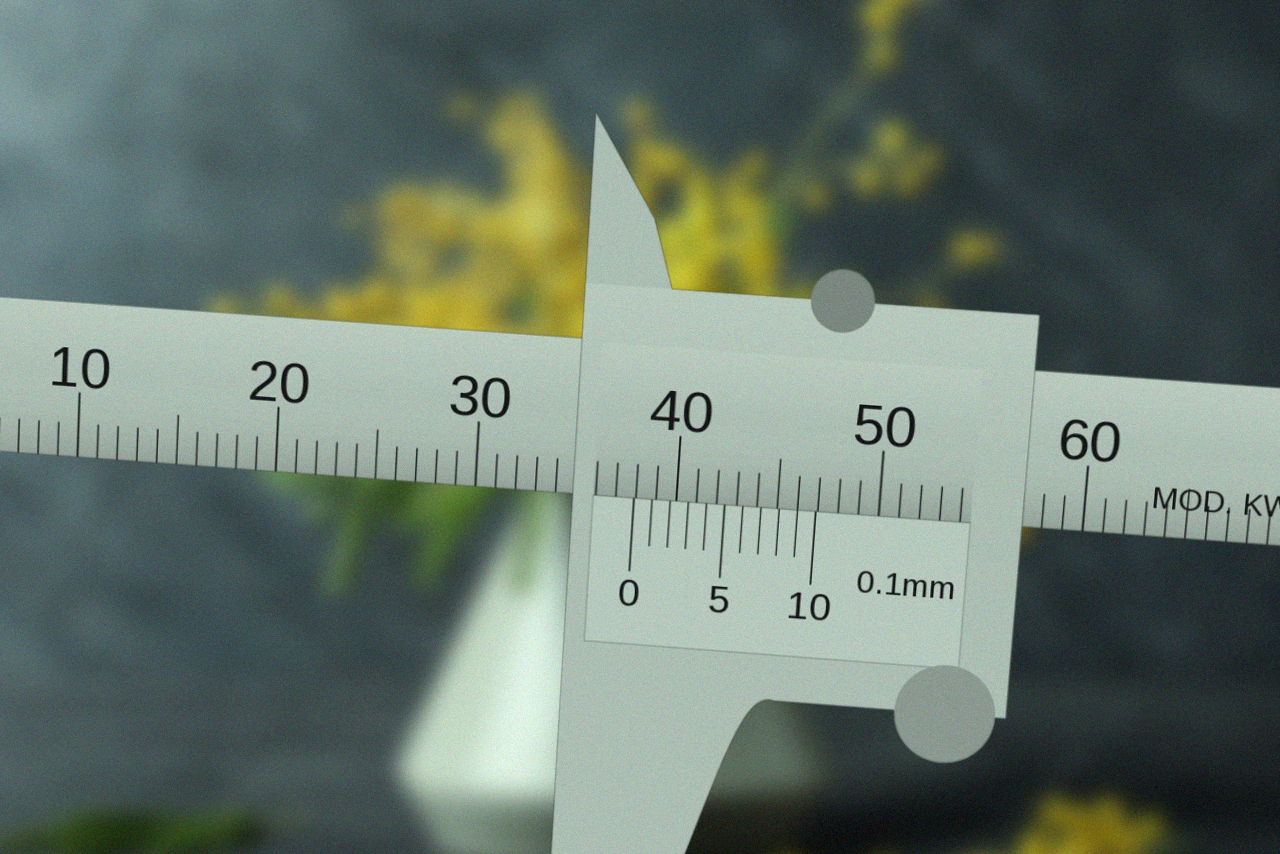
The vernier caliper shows 37.9 mm
